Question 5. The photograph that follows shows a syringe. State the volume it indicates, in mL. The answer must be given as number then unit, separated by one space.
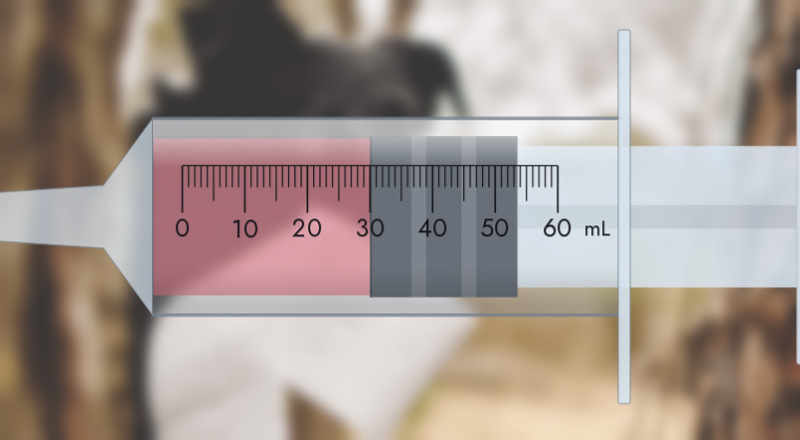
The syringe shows 30 mL
